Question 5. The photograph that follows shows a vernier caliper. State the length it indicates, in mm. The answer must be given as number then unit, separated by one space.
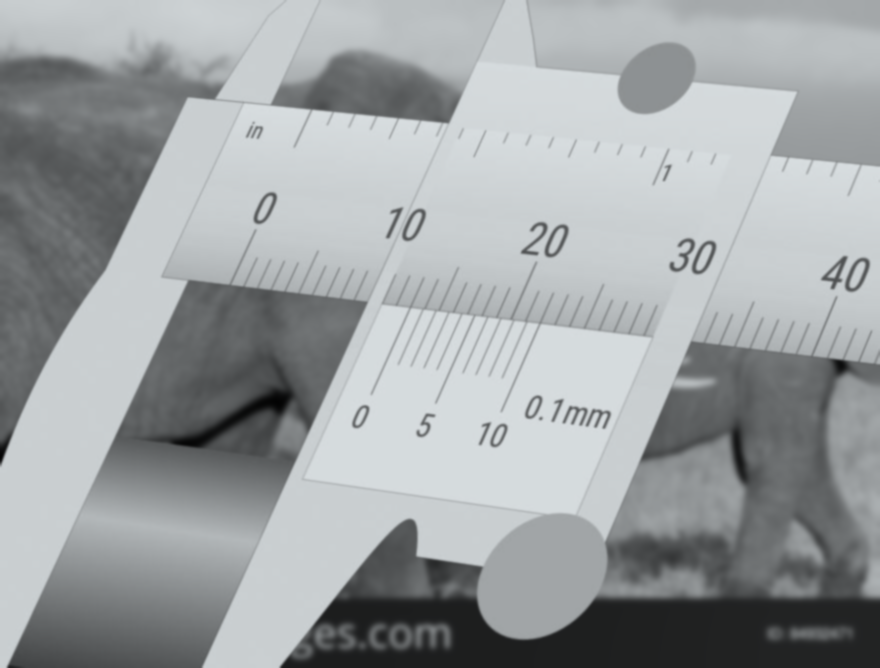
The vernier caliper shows 13.0 mm
